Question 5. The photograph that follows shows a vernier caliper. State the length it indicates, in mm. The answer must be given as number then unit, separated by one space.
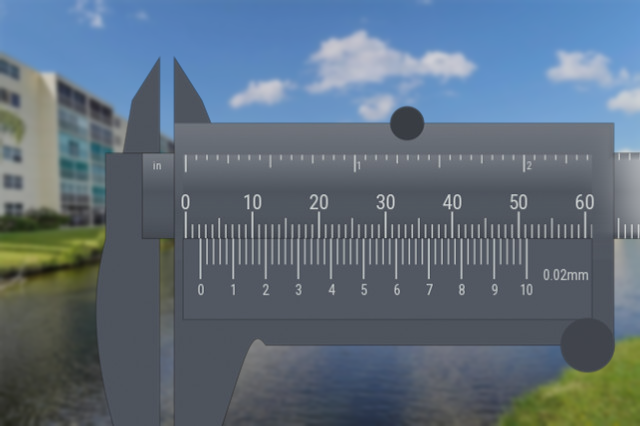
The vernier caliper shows 2.2 mm
